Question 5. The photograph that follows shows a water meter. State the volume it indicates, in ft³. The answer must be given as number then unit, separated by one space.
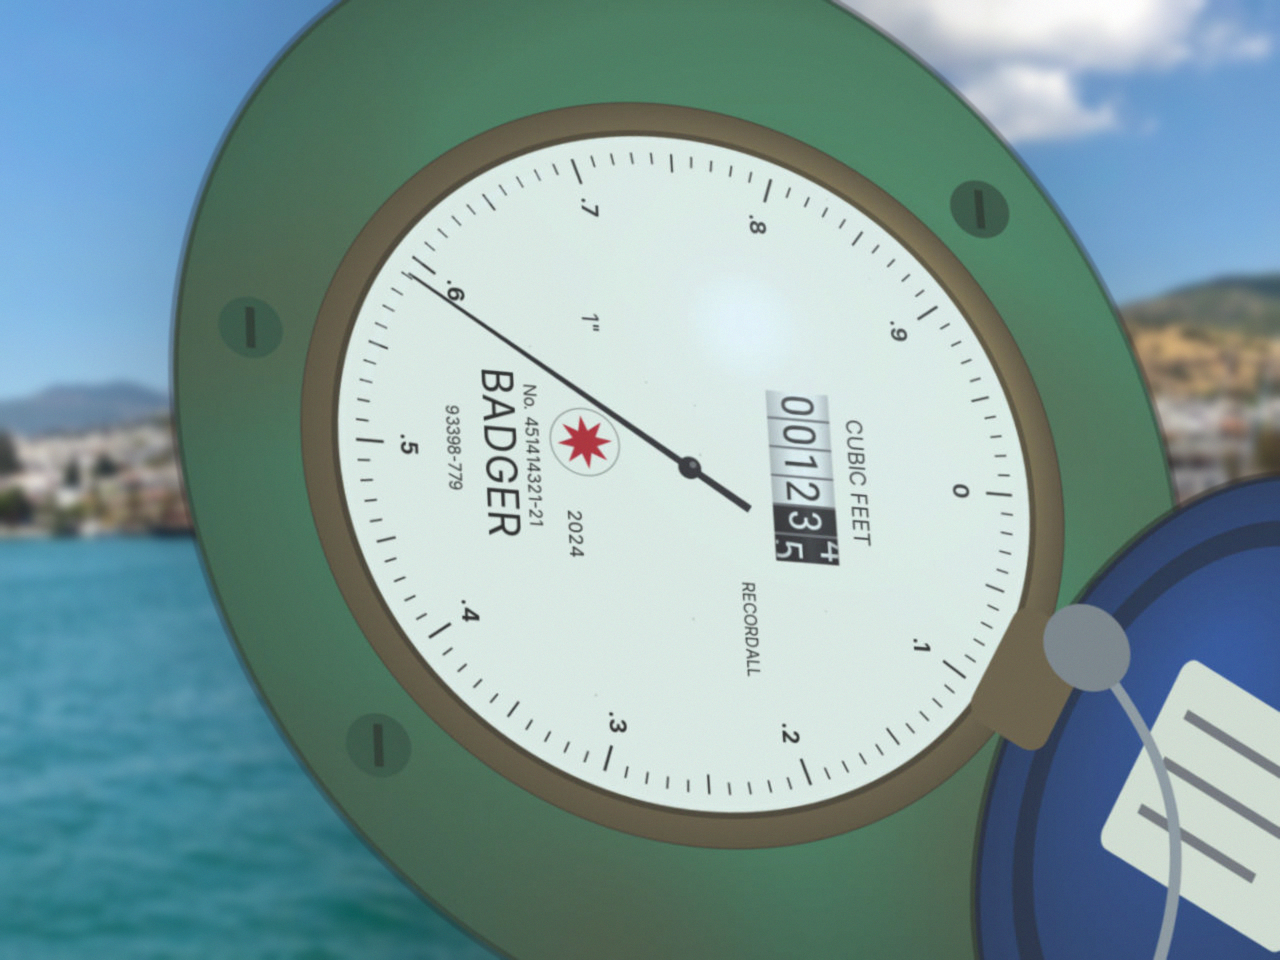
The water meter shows 1234.59 ft³
